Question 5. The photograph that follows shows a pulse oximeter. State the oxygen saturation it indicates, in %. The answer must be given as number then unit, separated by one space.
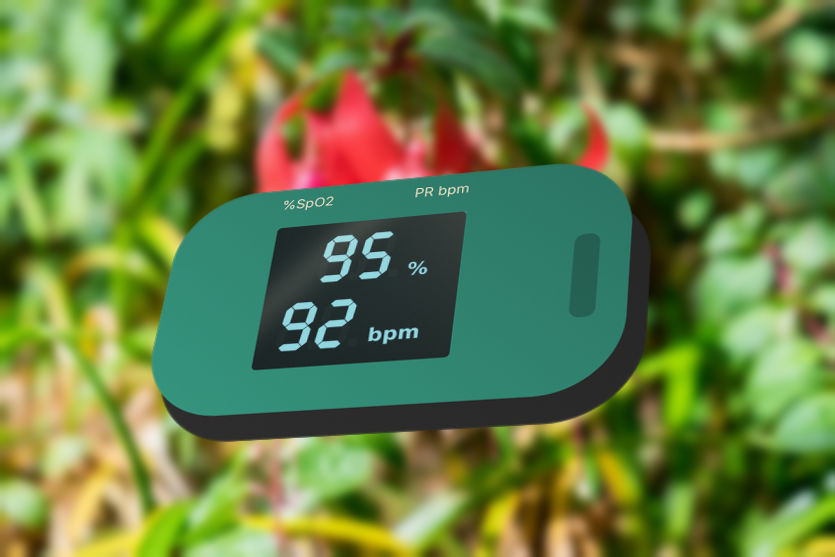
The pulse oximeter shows 95 %
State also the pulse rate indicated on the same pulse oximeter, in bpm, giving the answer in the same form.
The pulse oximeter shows 92 bpm
